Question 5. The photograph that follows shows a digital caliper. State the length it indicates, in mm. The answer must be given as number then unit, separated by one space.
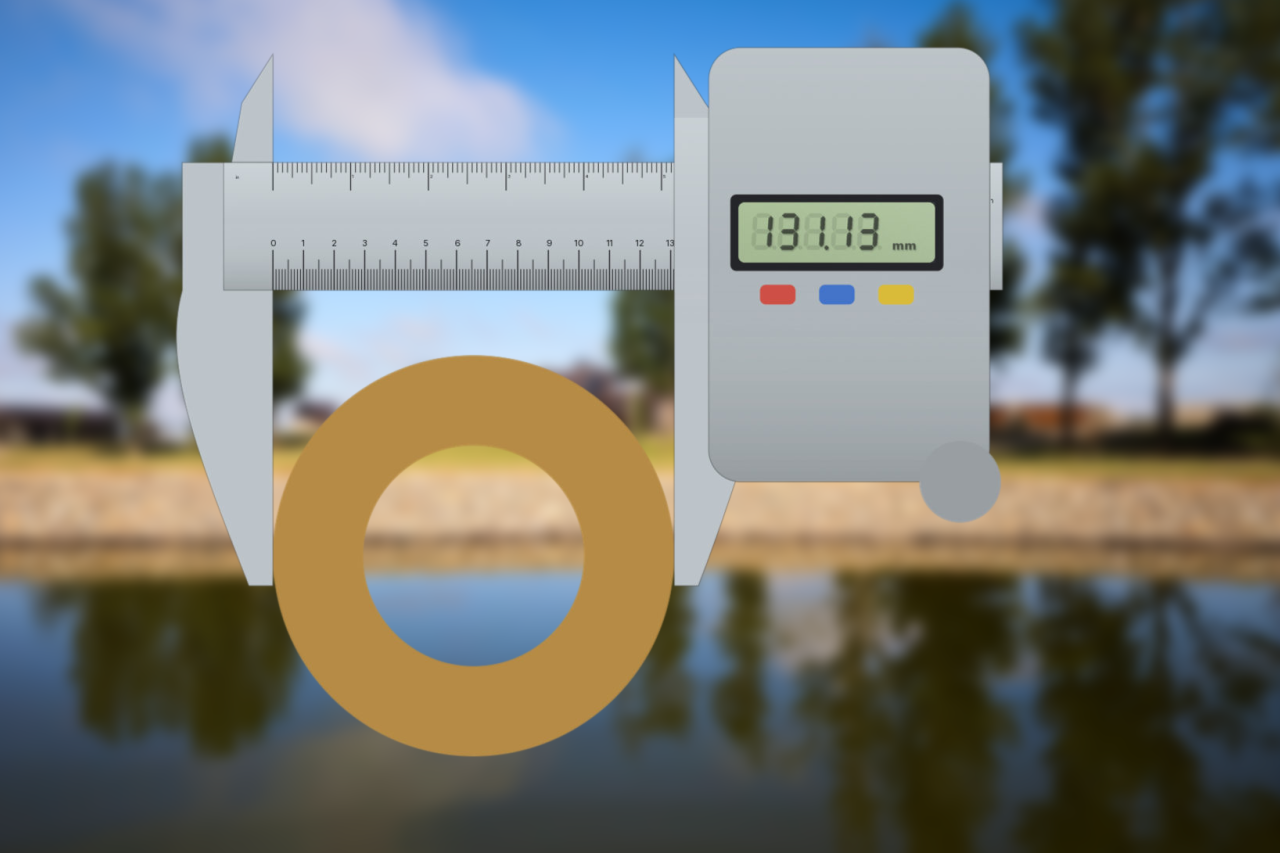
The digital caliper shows 131.13 mm
